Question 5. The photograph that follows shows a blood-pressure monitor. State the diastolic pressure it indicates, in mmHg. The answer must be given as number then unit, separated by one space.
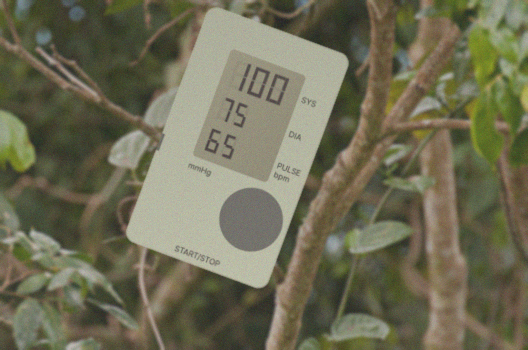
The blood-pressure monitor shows 75 mmHg
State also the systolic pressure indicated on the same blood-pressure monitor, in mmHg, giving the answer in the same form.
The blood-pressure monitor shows 100 mmHg
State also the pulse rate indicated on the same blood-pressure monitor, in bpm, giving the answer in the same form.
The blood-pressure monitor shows 65 bpm
